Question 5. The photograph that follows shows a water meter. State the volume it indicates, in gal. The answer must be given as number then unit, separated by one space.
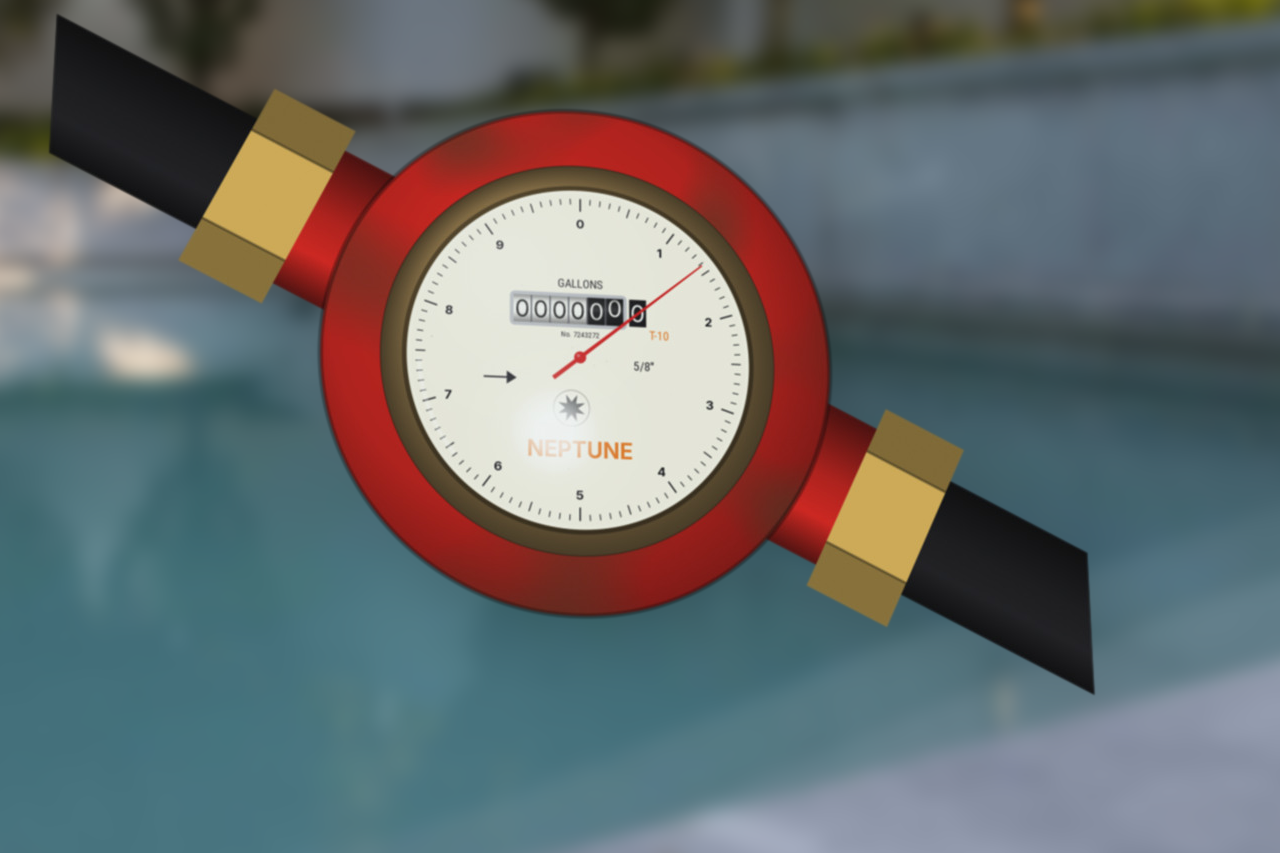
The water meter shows 1.4 gal
